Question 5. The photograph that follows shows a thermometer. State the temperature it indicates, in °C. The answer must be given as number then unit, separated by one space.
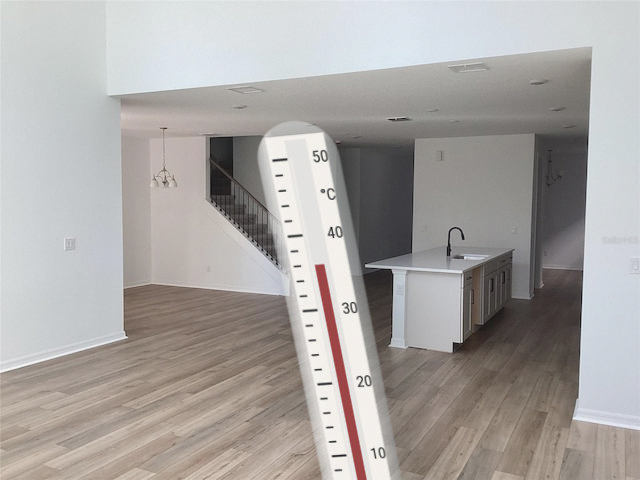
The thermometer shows 36 °C
